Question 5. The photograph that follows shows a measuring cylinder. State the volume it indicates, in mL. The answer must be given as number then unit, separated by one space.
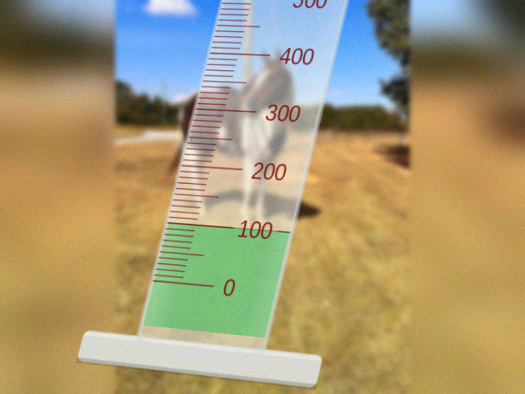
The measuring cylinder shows 100 mL
